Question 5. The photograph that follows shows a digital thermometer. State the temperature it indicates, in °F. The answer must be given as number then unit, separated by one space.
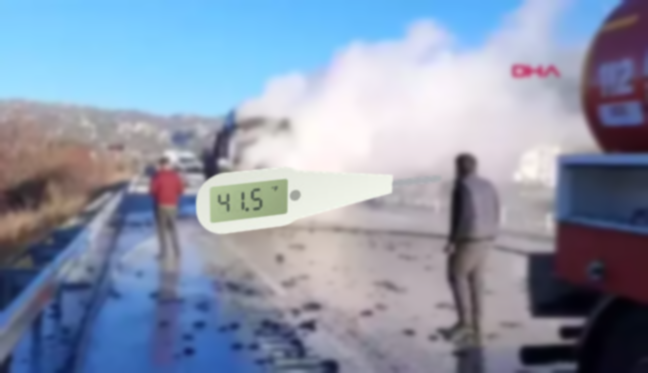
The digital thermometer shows 41.5 °F
